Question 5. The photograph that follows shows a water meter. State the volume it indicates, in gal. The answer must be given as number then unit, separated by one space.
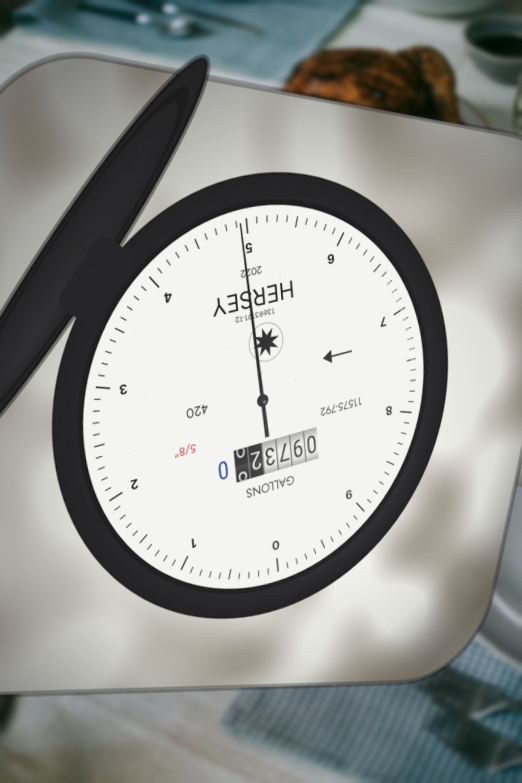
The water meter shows 973284.9 gal
